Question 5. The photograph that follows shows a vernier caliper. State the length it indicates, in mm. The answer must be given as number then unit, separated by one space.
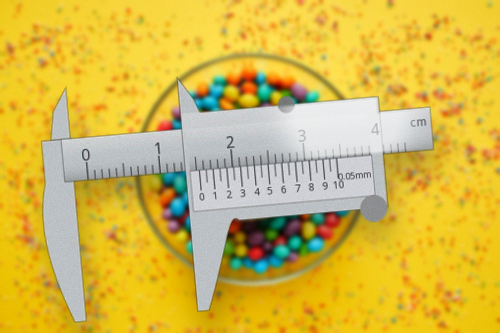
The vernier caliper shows 15.4 mm
